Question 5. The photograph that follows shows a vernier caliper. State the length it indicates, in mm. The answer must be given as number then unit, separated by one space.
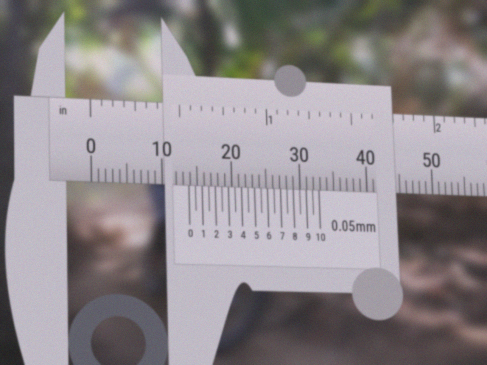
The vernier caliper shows 13.8 mm
